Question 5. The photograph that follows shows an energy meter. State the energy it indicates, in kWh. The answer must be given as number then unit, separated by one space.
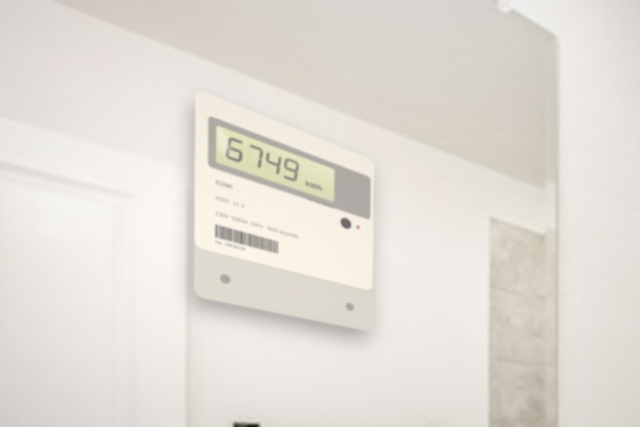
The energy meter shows 6749 kWh
